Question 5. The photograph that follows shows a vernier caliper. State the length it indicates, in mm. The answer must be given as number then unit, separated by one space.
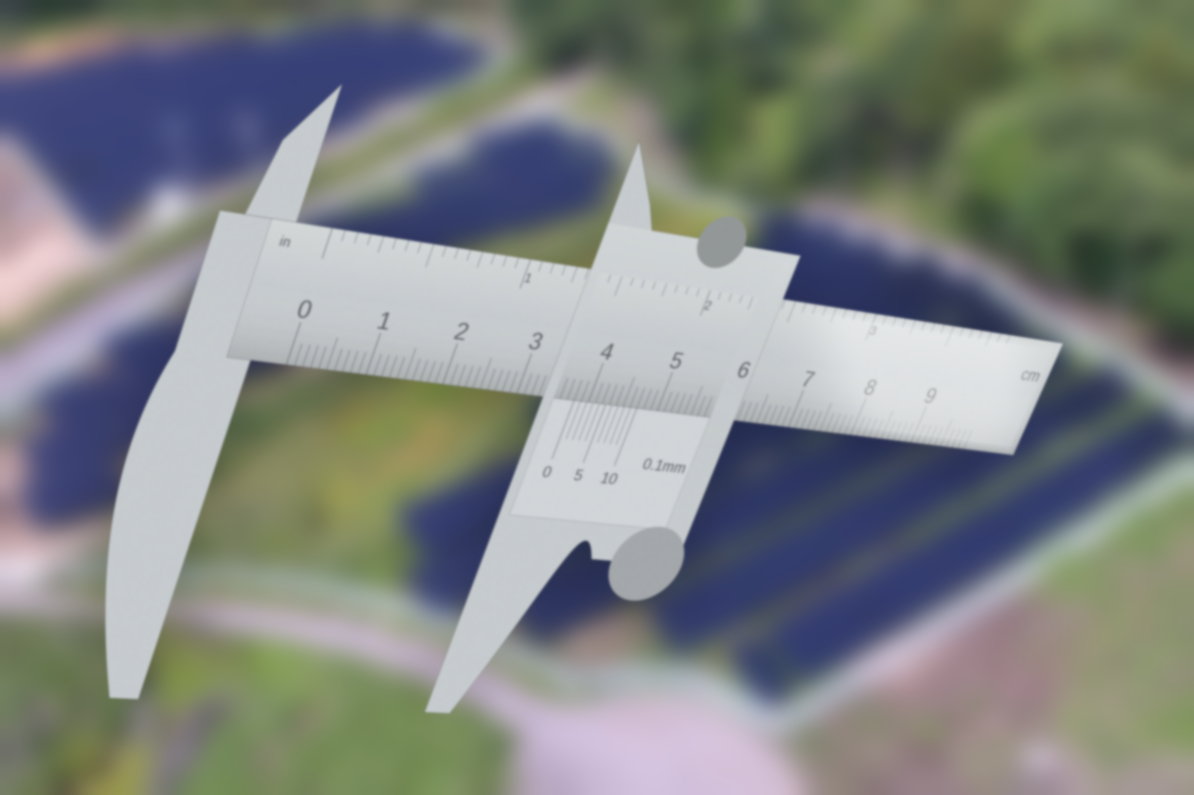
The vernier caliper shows 38.0 mm
